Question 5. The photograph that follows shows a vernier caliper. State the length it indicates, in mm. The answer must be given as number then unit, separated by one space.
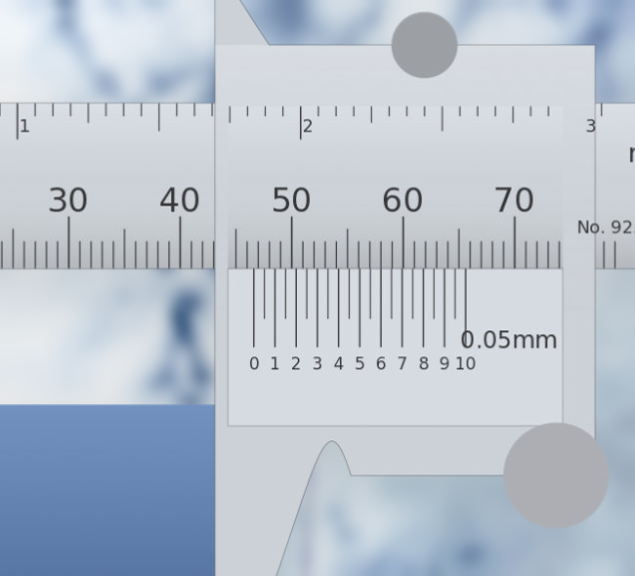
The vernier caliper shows 46.6 mm
